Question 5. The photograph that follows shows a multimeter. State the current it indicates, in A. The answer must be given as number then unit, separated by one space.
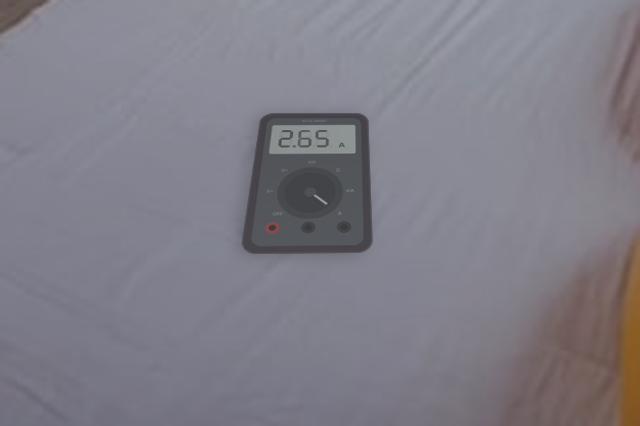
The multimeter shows 2.65 A
